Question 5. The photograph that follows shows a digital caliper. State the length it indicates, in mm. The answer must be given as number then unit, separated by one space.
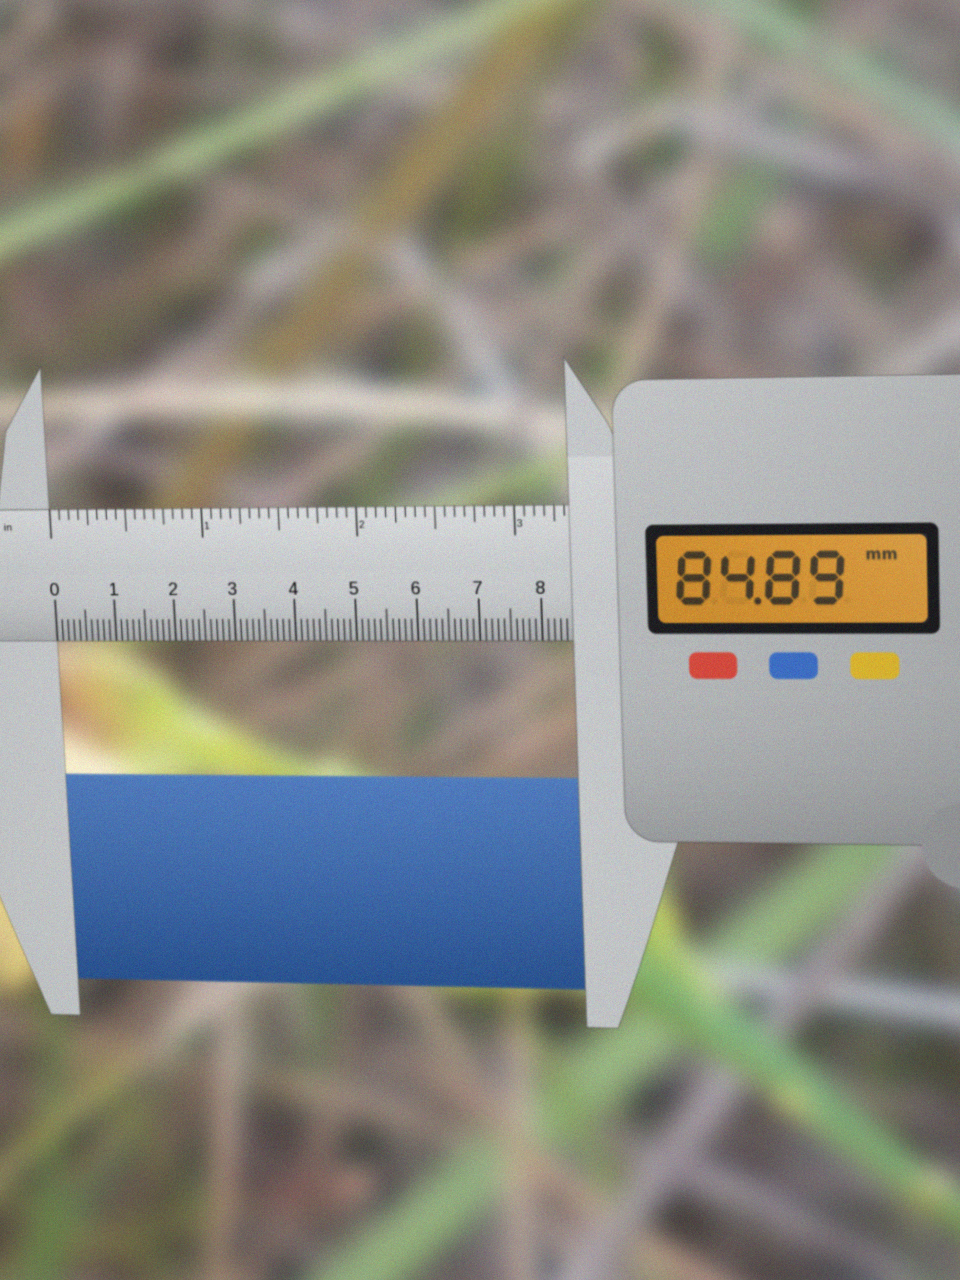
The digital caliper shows 84.89 mm
